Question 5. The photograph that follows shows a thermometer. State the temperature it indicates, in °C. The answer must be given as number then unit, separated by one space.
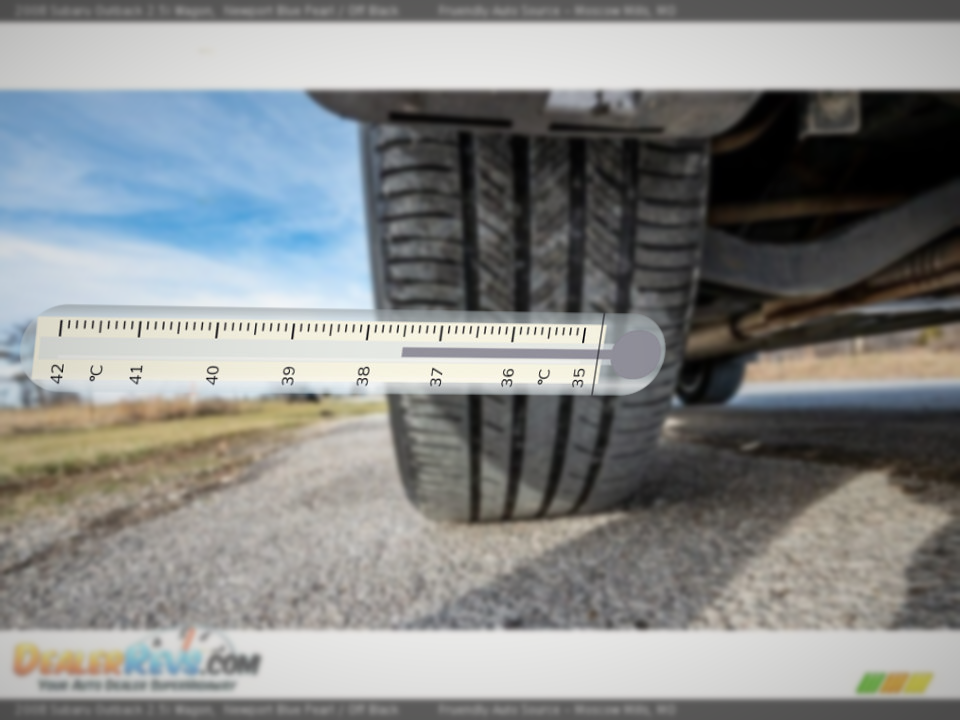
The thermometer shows 37.5 °C
